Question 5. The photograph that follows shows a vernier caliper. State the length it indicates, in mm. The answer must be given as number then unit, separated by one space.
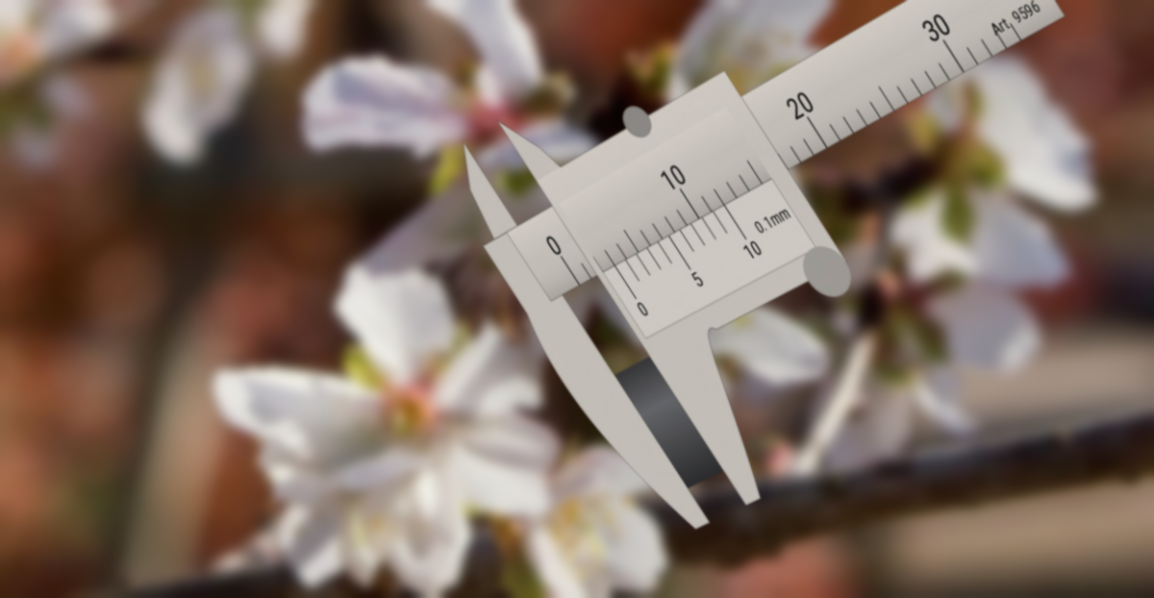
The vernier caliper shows 3.0 mm
